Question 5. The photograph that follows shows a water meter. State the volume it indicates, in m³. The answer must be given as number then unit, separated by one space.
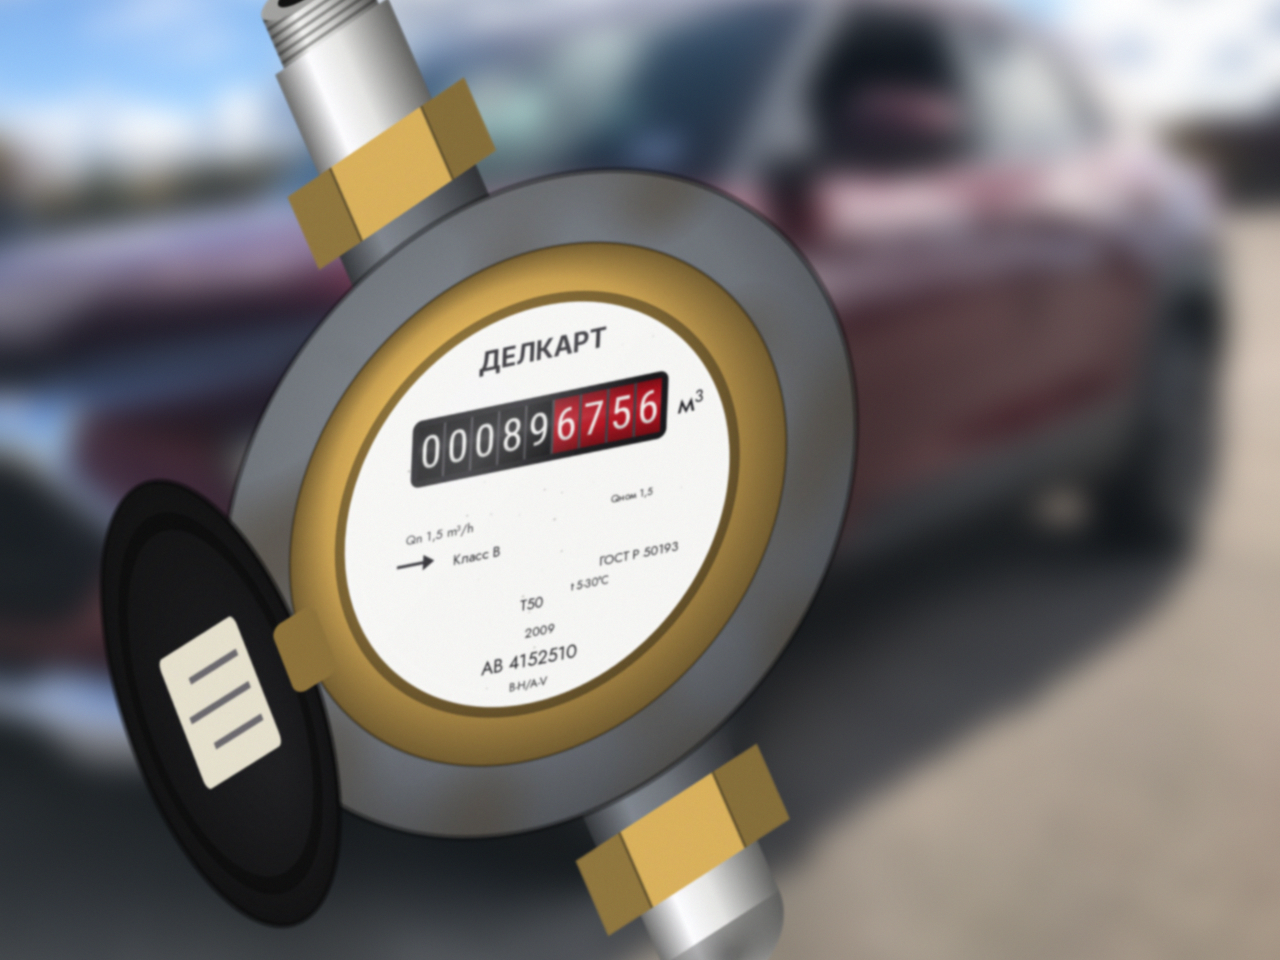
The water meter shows 89.6756 m³
